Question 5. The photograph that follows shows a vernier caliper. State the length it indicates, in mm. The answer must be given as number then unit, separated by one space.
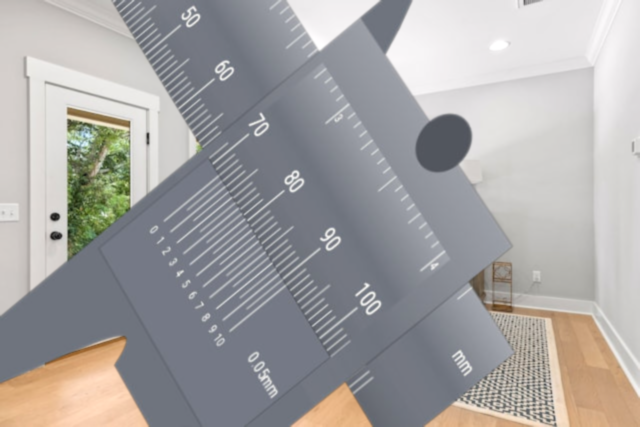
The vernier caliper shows 72.0 mm
